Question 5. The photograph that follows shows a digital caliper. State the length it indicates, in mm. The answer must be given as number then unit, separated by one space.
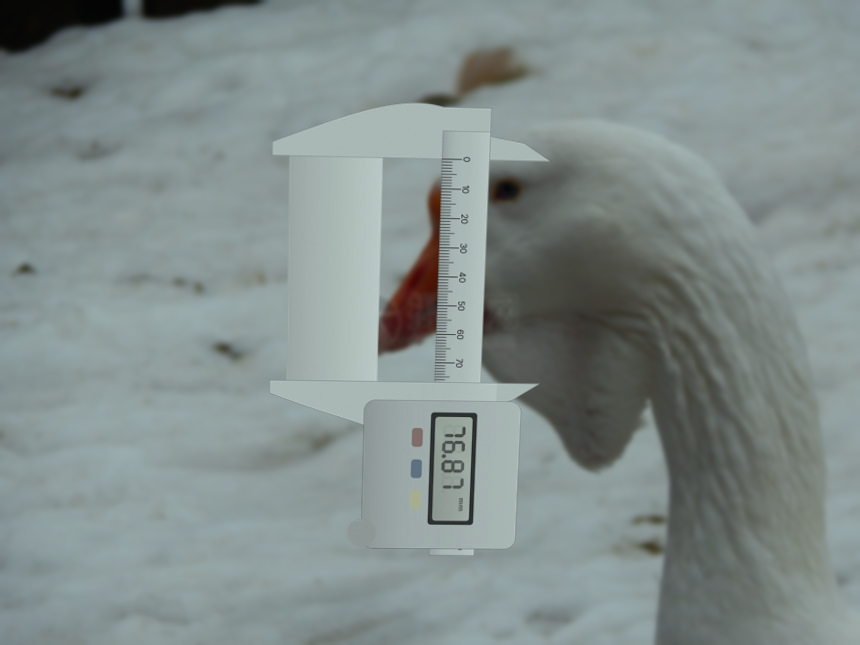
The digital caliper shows 76.87 mm
